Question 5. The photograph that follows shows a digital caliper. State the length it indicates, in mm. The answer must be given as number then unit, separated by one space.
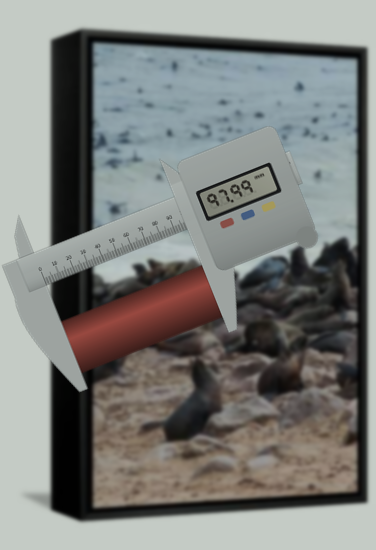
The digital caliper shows 97.99 mm
